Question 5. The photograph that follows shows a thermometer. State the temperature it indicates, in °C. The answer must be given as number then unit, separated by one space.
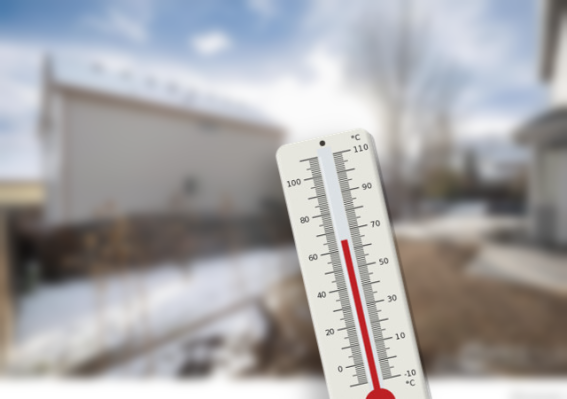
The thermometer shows 65 °C
